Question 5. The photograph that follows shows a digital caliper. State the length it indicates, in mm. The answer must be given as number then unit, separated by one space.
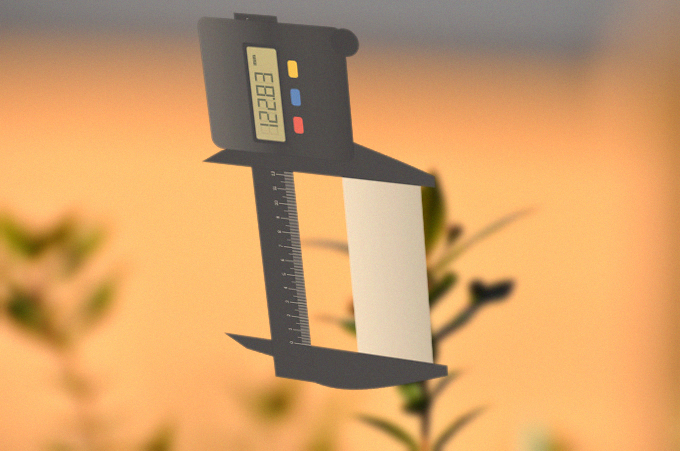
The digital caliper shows 122.83 mm
